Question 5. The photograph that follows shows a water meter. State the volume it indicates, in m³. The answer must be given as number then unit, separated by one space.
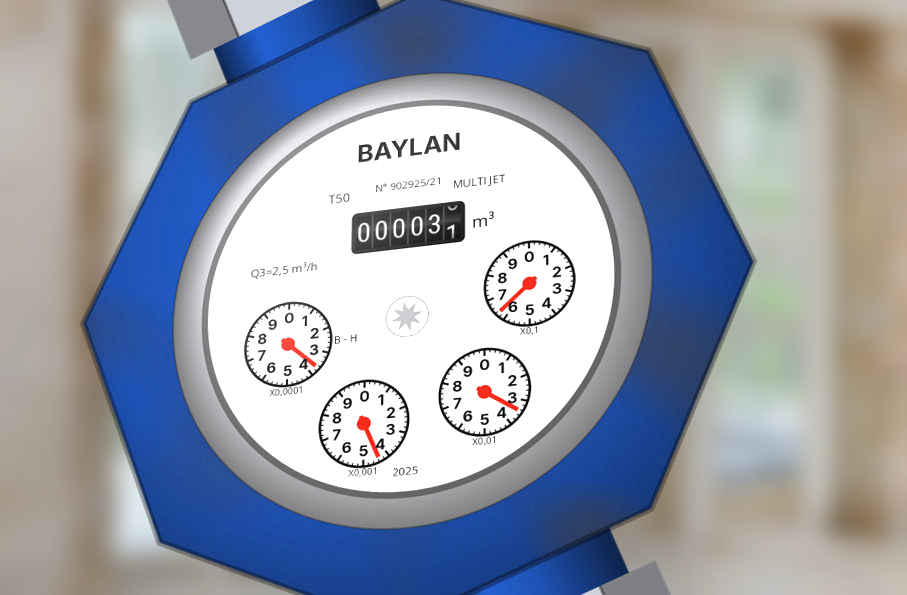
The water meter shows 30.6343 m³
